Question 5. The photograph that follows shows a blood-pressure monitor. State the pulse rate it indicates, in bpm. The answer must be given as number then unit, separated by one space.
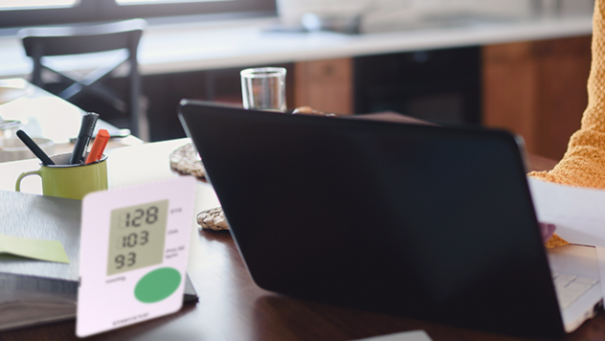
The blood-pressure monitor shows 93 bpm
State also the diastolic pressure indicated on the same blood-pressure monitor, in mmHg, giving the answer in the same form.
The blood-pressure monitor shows 103 mmHg
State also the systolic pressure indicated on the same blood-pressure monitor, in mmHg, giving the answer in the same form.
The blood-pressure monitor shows 128 mmHg
